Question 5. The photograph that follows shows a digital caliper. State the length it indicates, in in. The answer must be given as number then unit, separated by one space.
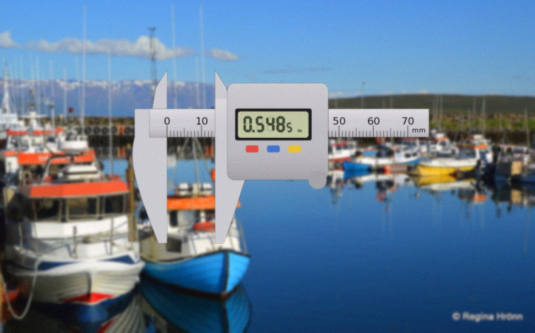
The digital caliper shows 0.5485 in
